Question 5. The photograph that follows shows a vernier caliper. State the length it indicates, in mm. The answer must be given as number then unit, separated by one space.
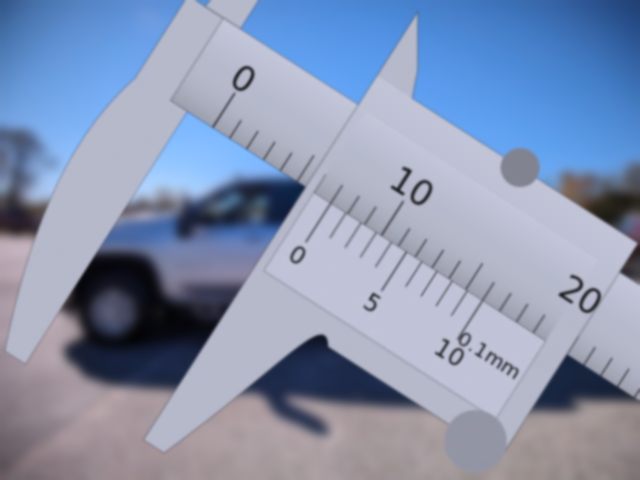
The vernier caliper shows 7.0 mm
